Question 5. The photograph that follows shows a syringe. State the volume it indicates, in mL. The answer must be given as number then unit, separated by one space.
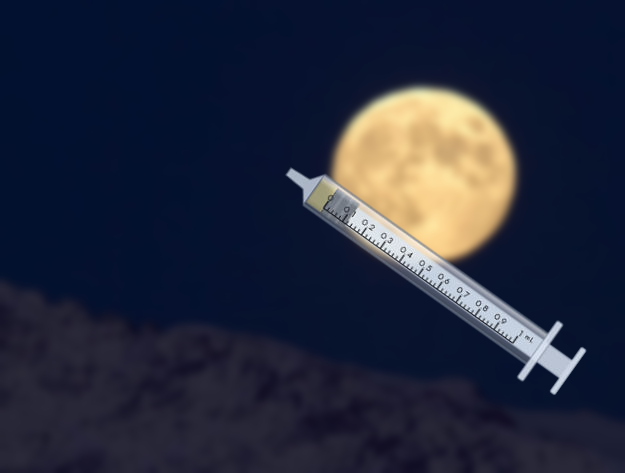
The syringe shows 0 mL
